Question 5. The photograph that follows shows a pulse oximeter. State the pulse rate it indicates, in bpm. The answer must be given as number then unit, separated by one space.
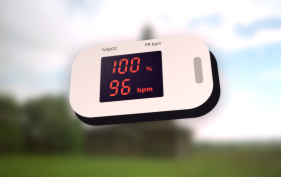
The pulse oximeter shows 96 bpm
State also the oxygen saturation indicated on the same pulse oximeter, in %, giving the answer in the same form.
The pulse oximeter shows 100 %
